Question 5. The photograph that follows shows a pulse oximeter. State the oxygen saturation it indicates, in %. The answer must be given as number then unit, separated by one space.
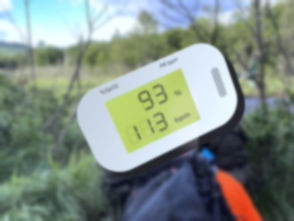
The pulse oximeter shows 93 %
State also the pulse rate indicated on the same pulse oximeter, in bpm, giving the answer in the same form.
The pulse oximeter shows 113 bpm
